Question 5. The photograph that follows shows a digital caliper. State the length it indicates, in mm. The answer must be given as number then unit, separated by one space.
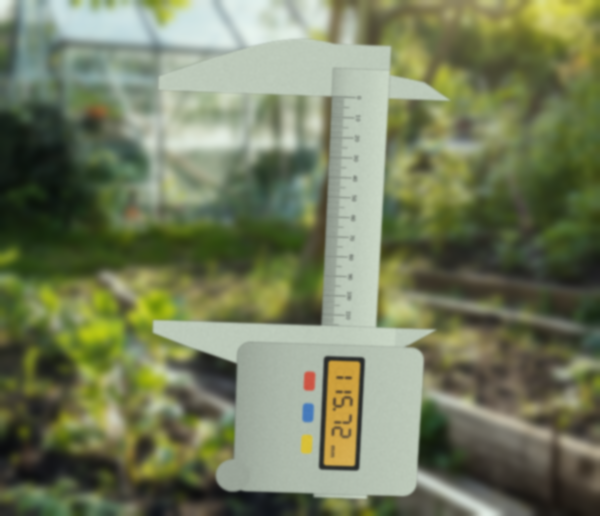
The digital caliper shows 115.72 mm
